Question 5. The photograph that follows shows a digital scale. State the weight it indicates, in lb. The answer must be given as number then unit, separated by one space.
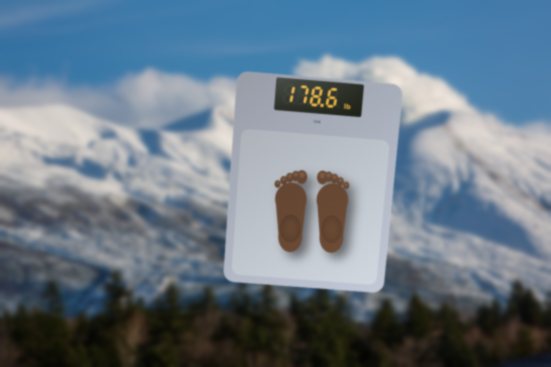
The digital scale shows 178.6 lb
